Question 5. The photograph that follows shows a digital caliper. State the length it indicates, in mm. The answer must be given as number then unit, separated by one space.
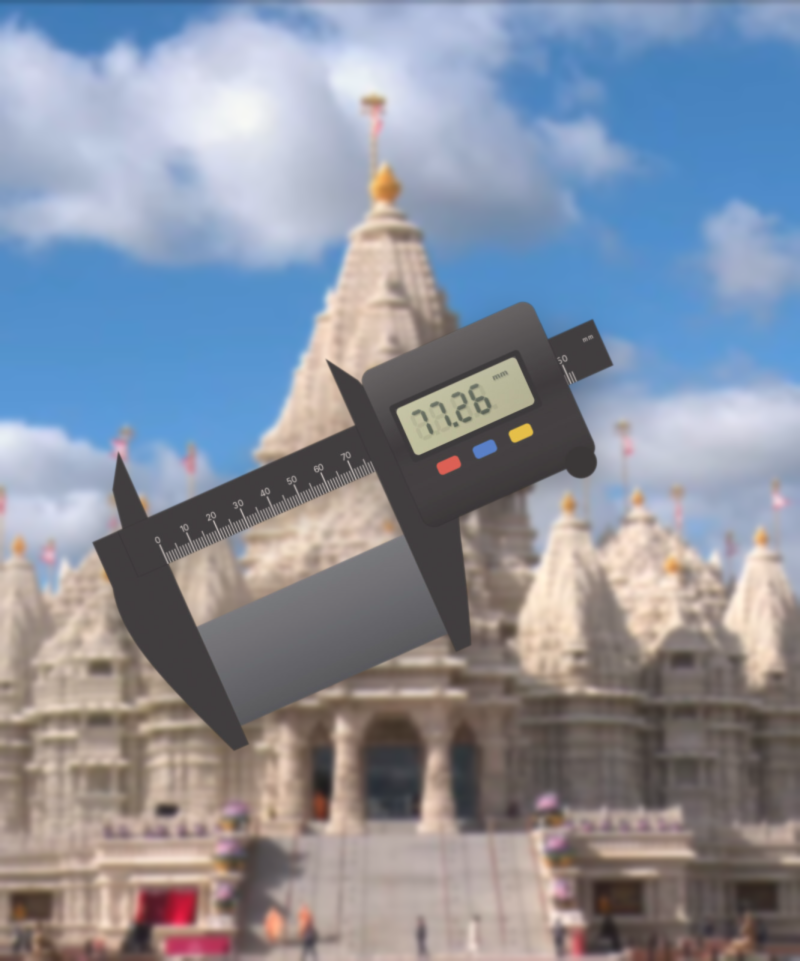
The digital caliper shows 77.26 mm
